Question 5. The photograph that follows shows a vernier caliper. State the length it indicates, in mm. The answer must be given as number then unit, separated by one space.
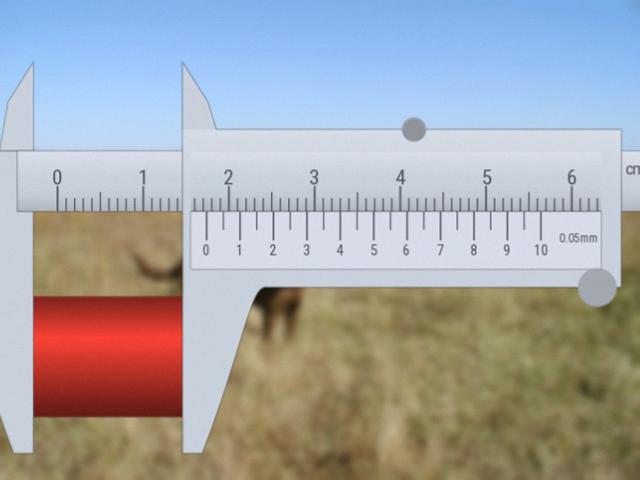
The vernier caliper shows 17.4 mm
